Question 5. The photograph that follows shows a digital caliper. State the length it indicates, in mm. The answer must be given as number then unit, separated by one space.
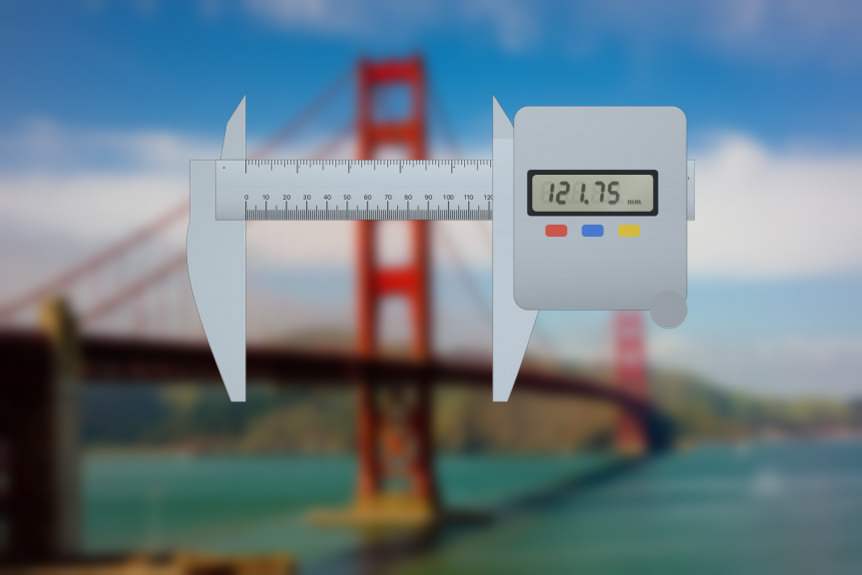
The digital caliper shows 121.75 mm
